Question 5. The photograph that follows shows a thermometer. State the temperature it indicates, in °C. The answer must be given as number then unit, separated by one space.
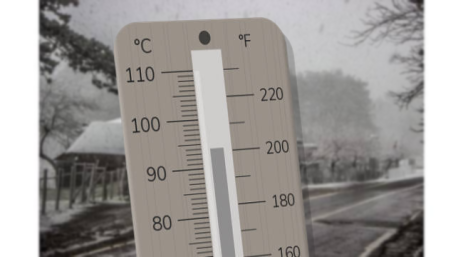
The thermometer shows 94 °C
